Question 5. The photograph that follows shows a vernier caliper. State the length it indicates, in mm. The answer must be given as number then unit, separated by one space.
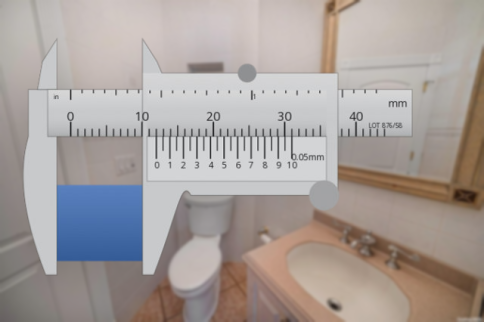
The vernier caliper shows 12.0 mm
